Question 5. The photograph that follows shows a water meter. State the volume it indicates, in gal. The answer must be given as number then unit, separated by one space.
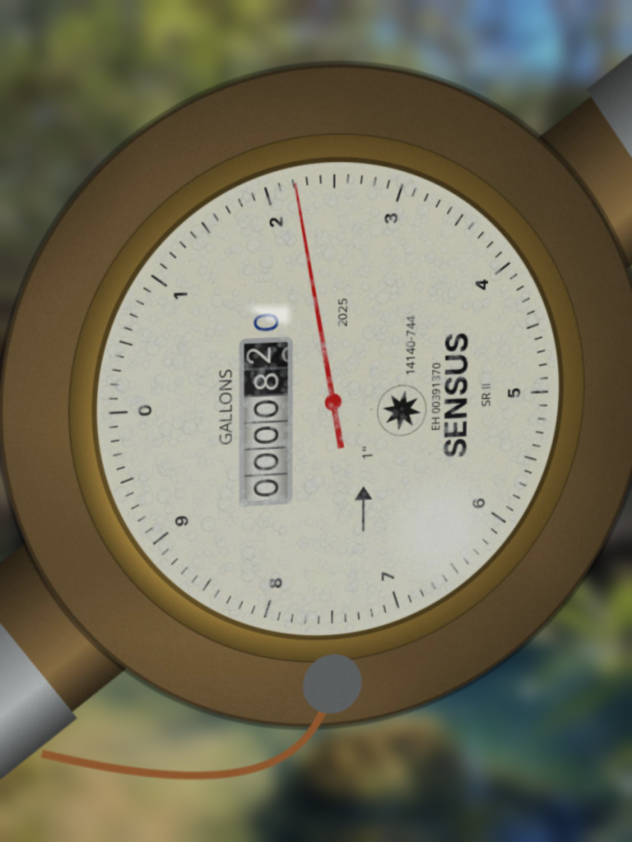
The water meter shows 822.2 gal
